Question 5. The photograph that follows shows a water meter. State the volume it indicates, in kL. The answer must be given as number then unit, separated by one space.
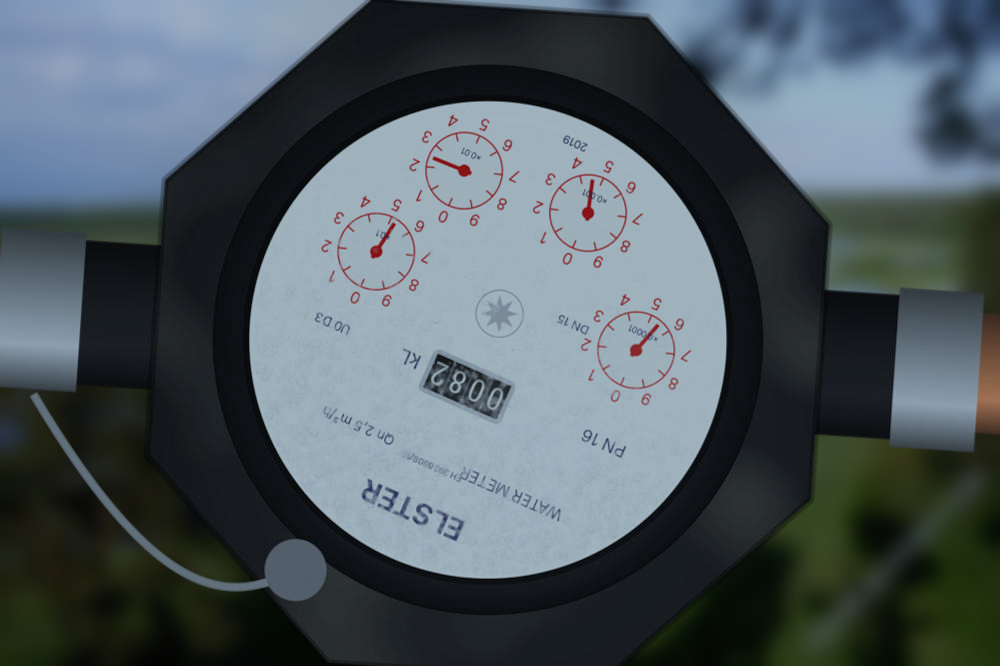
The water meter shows 82.5245 kL
